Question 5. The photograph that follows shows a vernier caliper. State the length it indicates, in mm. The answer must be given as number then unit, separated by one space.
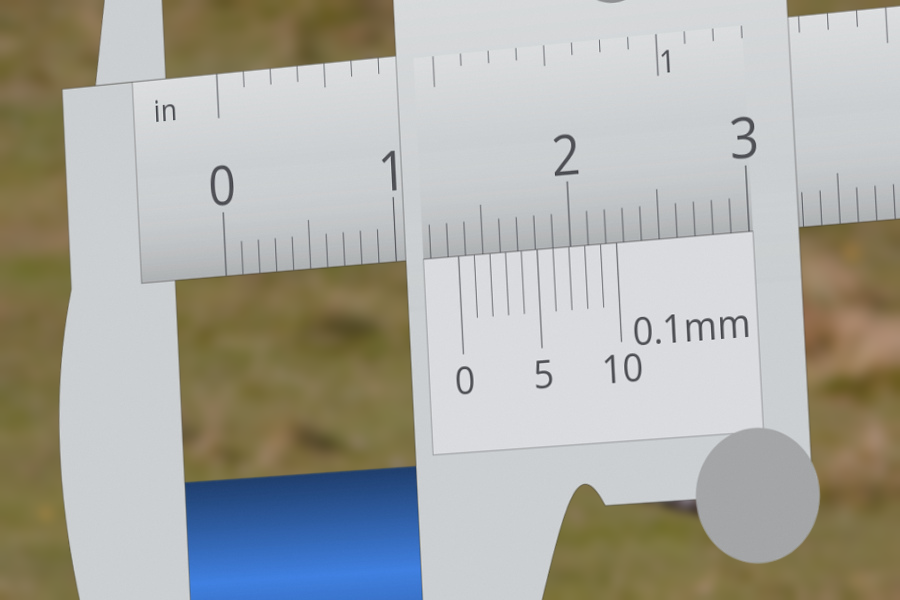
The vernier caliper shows 13.6 mm
